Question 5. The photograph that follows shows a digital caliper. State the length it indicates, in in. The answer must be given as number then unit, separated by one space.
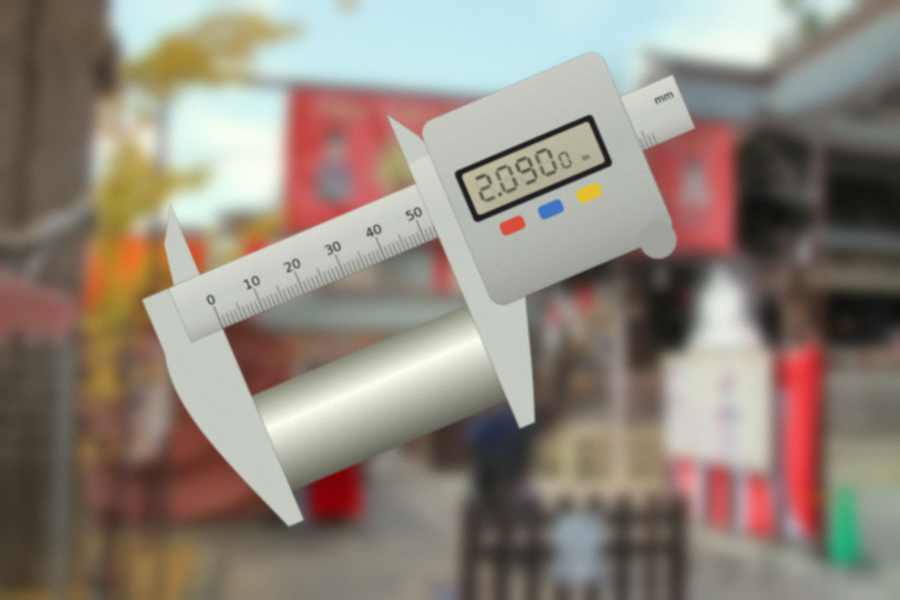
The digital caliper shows 2.0900 in
